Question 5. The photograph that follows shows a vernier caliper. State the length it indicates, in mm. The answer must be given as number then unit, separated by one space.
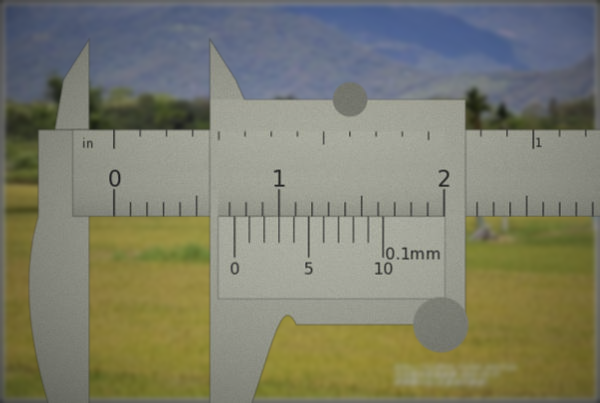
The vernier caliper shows 7.3 mm
